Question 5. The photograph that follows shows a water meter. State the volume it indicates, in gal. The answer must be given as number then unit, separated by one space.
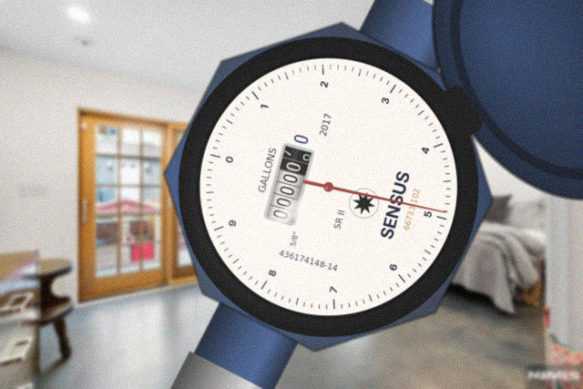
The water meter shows 74.9 gal
